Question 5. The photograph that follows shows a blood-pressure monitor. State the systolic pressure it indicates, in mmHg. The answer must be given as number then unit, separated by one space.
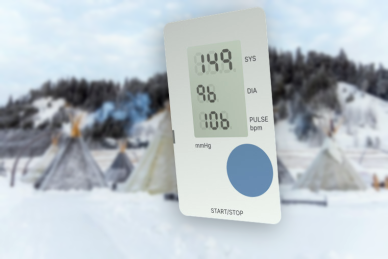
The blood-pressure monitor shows 149 mmHg
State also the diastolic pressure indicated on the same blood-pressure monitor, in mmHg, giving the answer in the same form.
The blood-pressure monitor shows 96 mmHg
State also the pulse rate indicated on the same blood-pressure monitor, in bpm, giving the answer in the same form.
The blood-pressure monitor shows 106 bpm
